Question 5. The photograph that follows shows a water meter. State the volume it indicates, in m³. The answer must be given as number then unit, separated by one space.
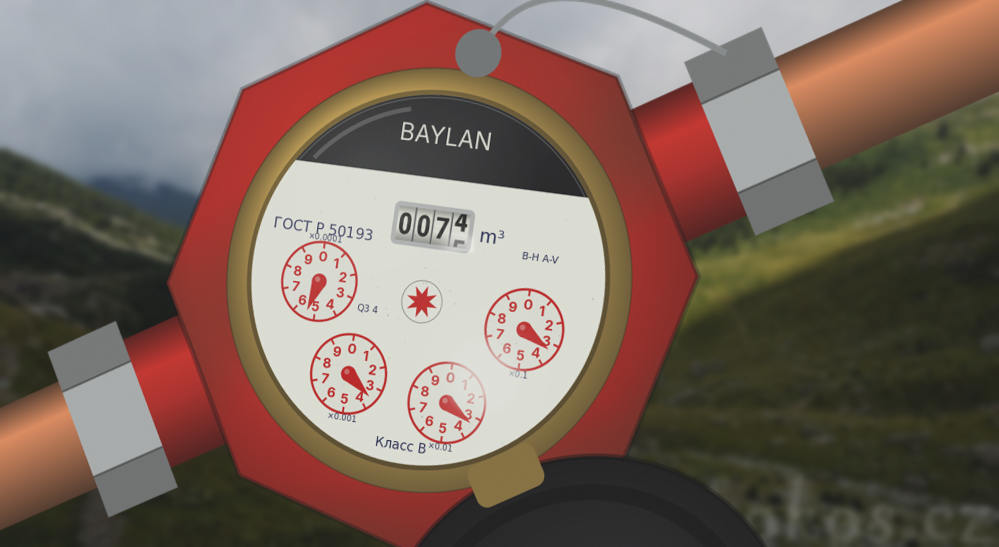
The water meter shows 74.3335 m³
